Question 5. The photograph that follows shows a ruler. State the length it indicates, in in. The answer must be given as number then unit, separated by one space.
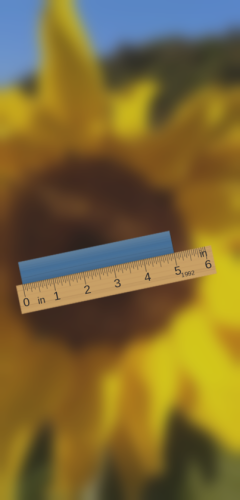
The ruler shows 5 in
